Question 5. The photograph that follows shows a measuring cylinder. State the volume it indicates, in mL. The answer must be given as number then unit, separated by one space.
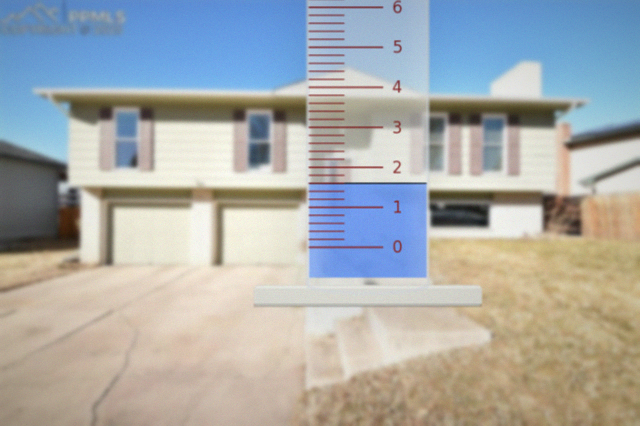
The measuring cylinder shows 1.6 mL
